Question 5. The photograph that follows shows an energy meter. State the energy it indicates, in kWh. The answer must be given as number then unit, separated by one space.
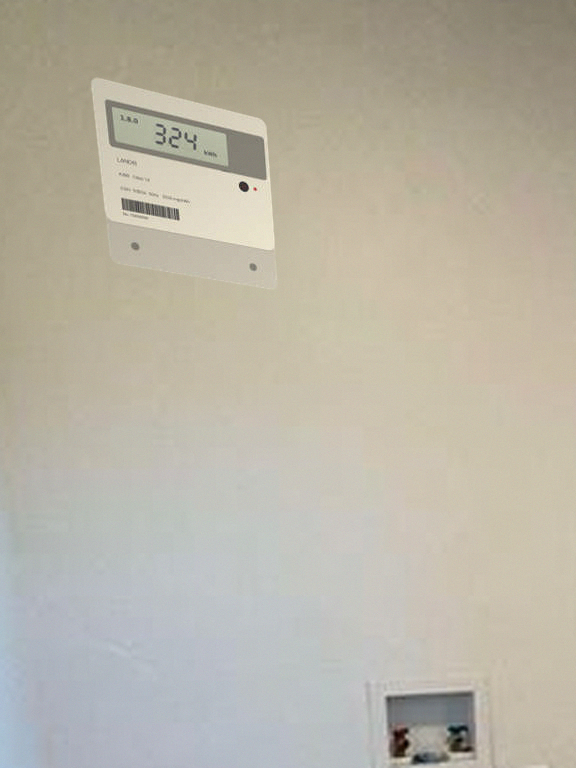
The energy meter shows 324 kWh
